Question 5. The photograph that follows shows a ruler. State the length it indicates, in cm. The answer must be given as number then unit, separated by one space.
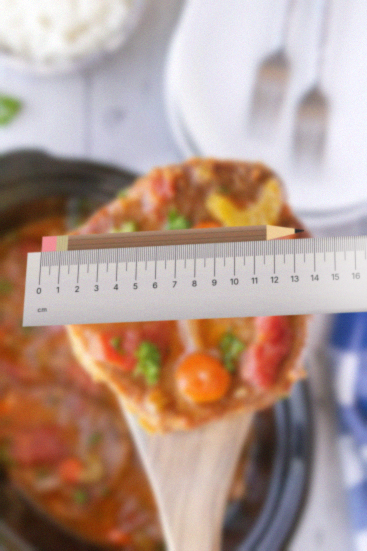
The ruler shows 13.5 cm
